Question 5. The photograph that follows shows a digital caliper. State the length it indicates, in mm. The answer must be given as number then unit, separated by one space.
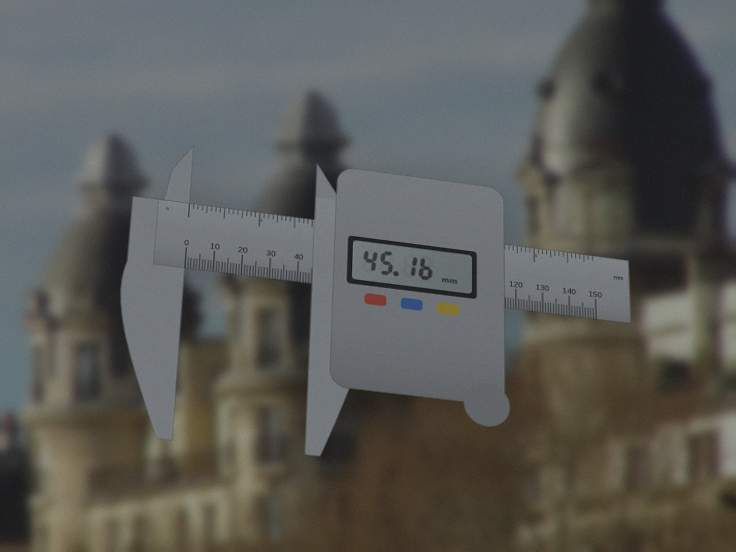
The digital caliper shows 45.16 mm
